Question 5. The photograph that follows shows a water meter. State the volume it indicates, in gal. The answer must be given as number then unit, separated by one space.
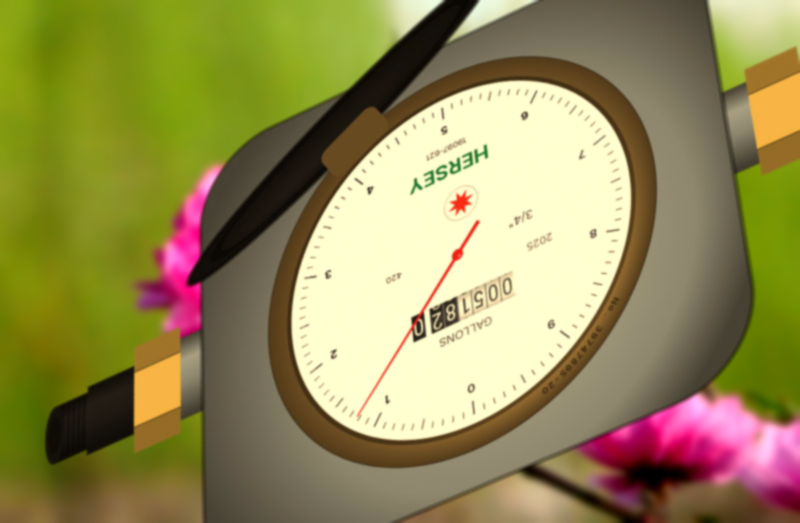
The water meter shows 51821.2 gal
